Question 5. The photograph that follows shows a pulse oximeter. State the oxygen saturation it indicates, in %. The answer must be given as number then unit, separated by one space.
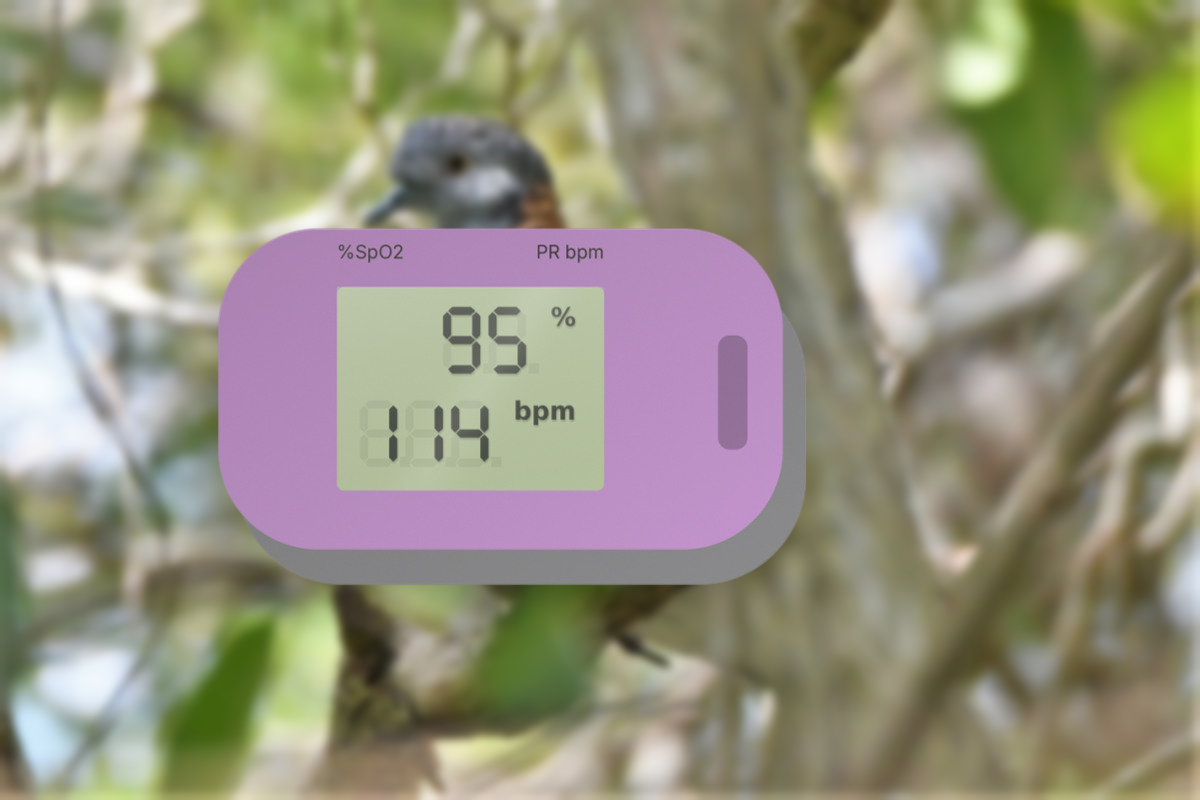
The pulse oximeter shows 95 %
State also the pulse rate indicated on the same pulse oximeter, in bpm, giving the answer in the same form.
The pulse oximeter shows 114 bpm
